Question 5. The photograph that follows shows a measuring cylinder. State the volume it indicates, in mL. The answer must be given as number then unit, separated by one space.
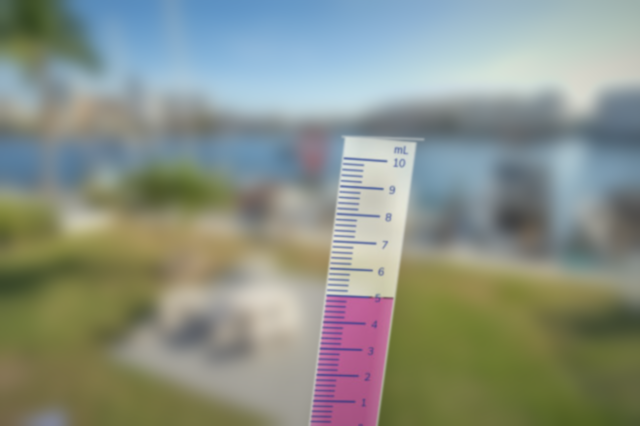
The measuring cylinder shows 5 mL
